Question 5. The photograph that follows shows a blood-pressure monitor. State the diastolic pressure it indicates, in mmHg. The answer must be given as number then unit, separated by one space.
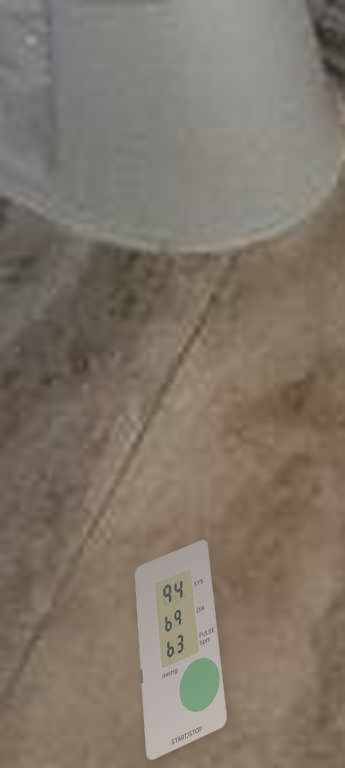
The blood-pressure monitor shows 69 mmHg
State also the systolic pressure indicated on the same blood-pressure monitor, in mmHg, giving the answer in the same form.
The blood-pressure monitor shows 94 mmHg
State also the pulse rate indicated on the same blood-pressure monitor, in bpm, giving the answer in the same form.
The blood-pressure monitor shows 63 bpm
